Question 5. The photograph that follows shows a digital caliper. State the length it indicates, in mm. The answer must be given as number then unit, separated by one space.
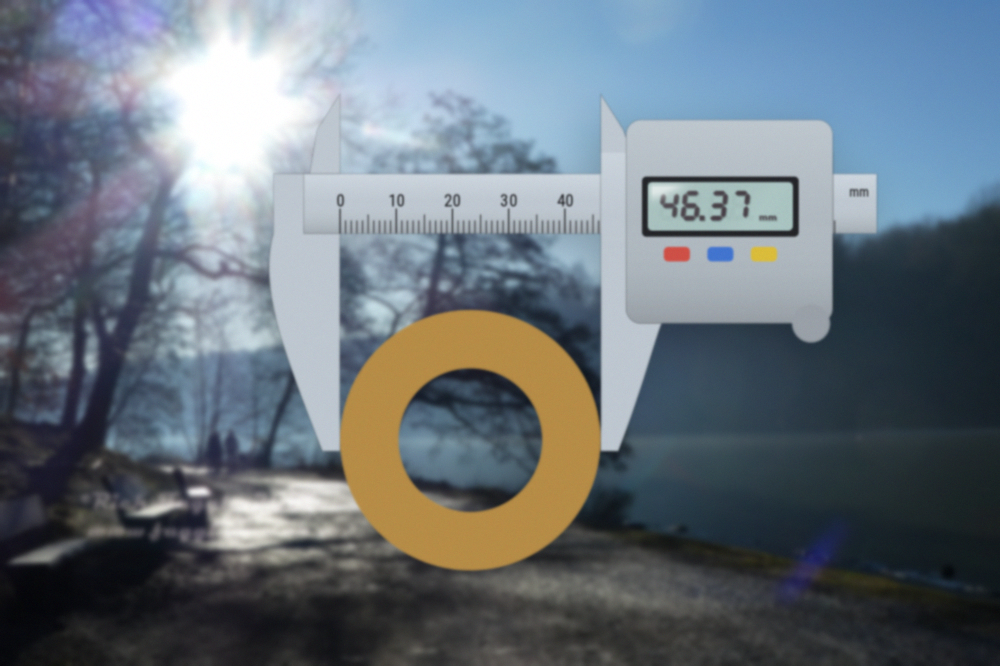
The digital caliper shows 46.37 mm
